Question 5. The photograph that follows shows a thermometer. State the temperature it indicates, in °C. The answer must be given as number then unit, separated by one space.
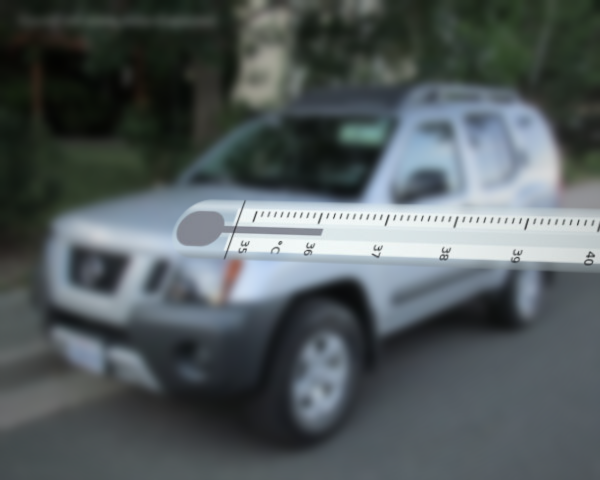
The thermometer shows 36.1 °C
